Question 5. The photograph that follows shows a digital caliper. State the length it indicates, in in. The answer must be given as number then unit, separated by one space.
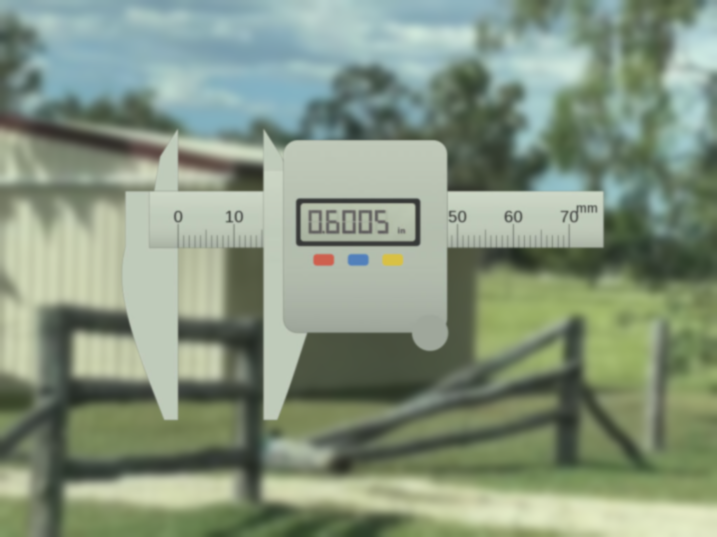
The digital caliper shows 0.6005 in
